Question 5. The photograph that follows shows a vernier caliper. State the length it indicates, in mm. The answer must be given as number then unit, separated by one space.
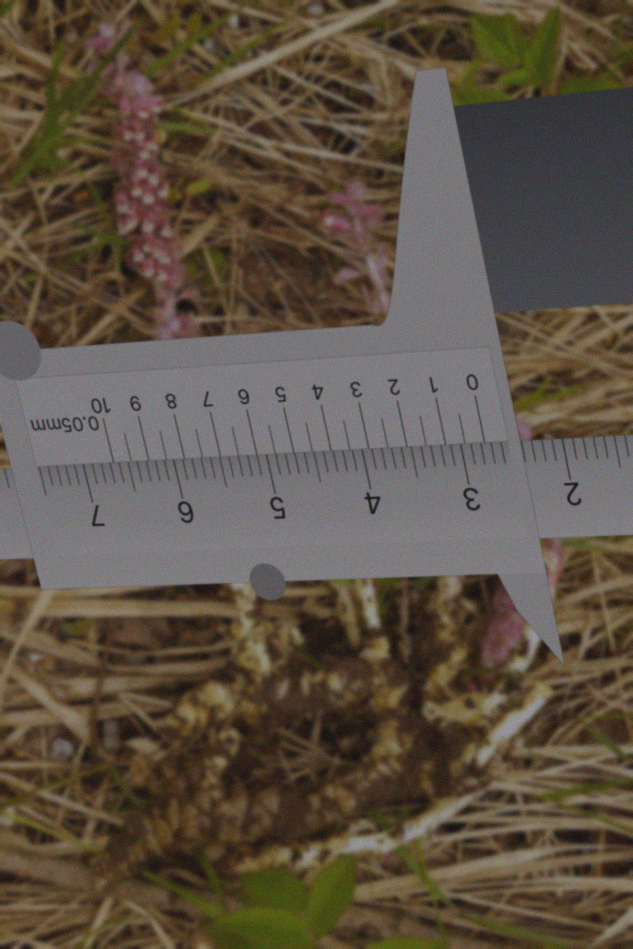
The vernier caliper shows 27.6 mm
